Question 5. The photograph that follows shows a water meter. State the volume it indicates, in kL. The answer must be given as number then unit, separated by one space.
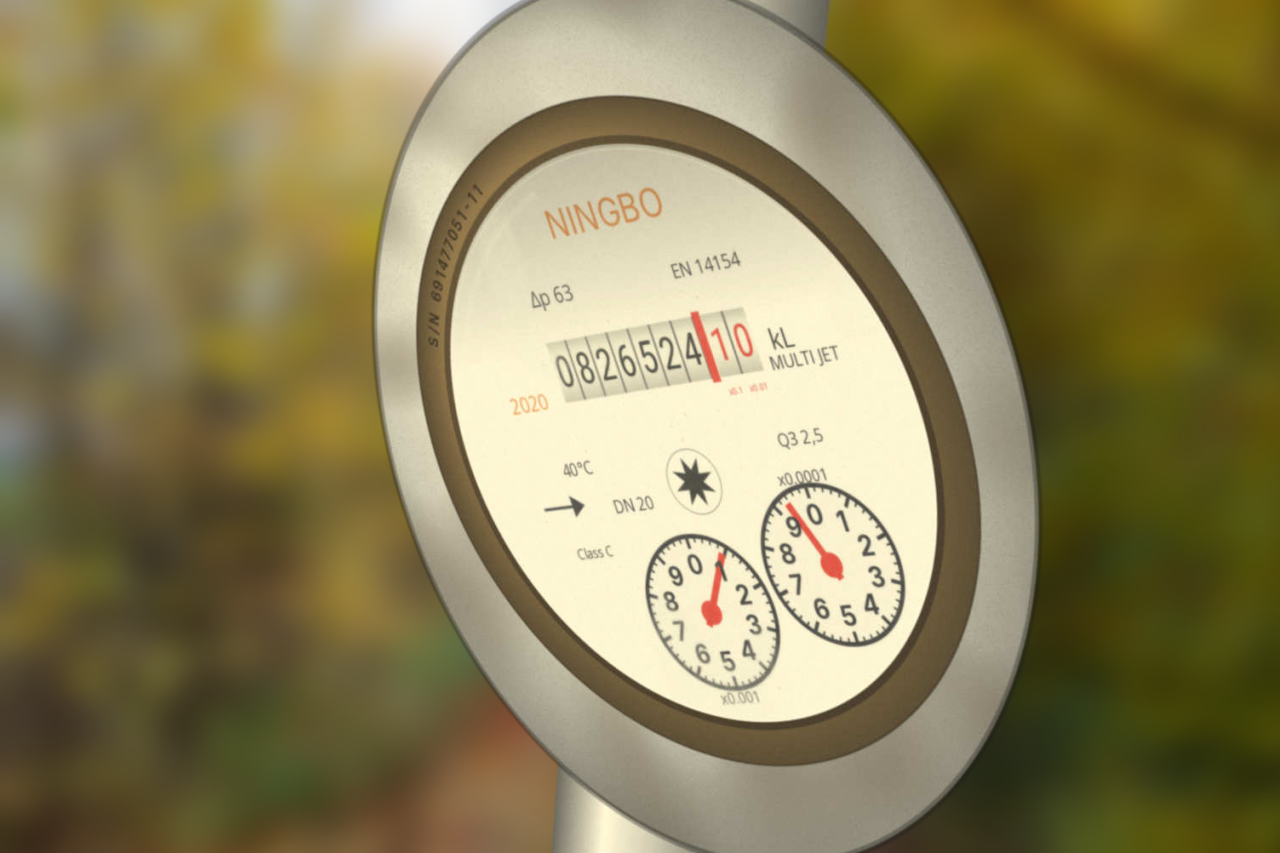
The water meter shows 826524.1009 kL
